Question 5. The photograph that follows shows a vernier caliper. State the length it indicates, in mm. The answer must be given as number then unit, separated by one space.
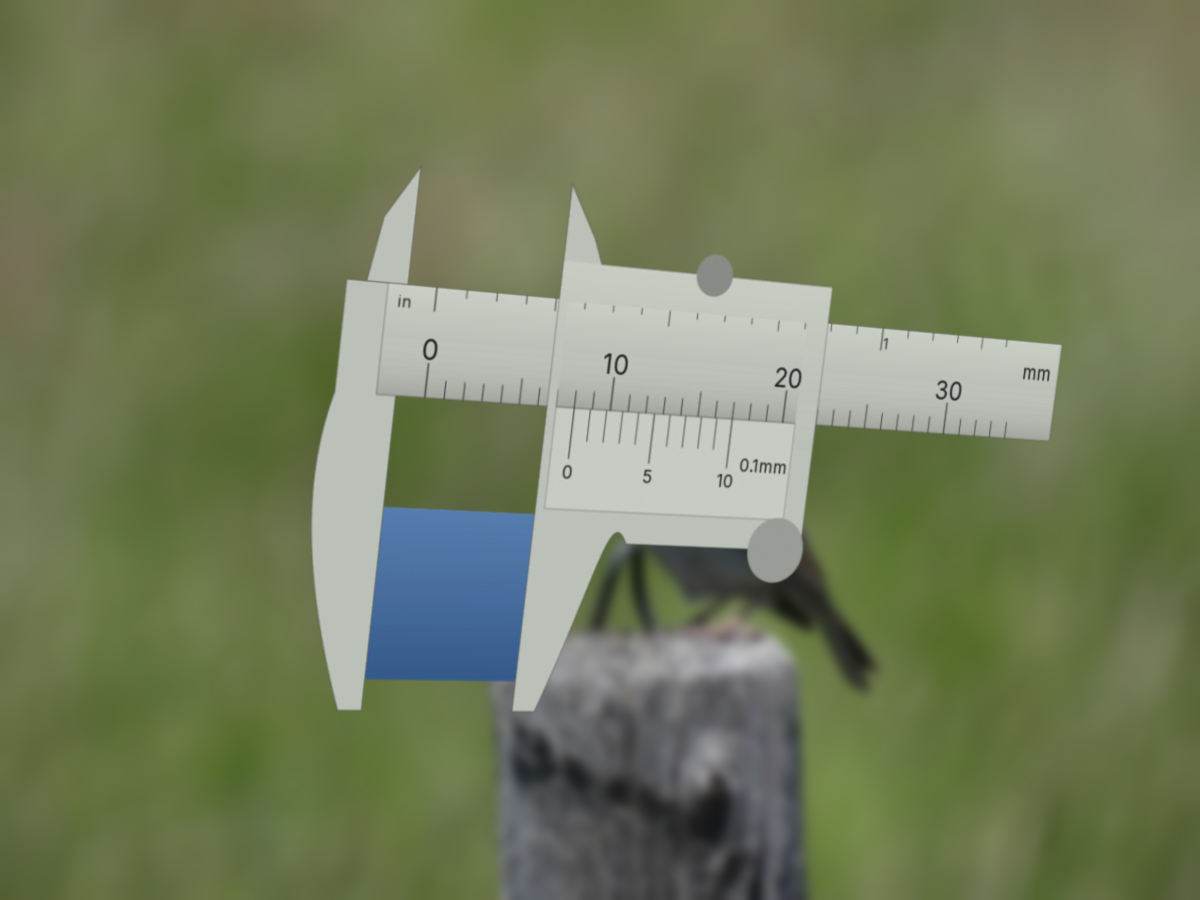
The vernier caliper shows 8.0 mm
